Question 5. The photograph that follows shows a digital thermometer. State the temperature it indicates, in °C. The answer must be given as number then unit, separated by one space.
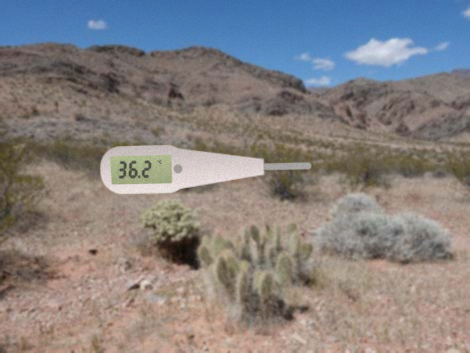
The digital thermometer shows 36.2 °C
